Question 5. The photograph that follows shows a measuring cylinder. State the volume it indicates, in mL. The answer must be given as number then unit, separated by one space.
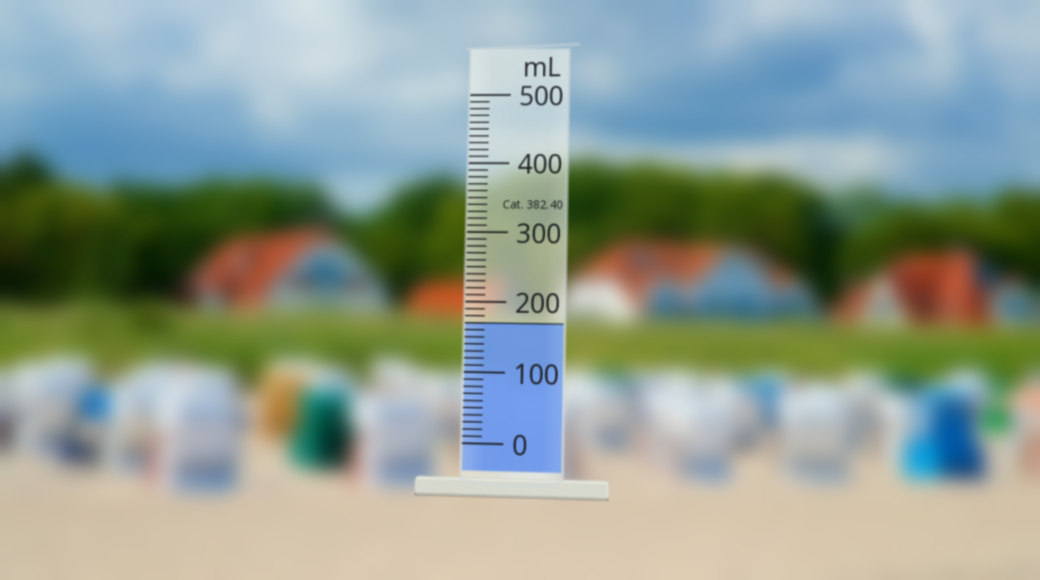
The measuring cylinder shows 170 mL
